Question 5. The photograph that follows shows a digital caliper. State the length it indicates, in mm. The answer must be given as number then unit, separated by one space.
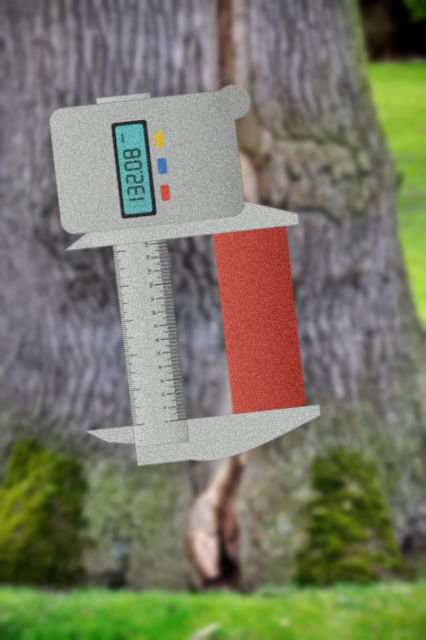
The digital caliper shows 132.08 mm
